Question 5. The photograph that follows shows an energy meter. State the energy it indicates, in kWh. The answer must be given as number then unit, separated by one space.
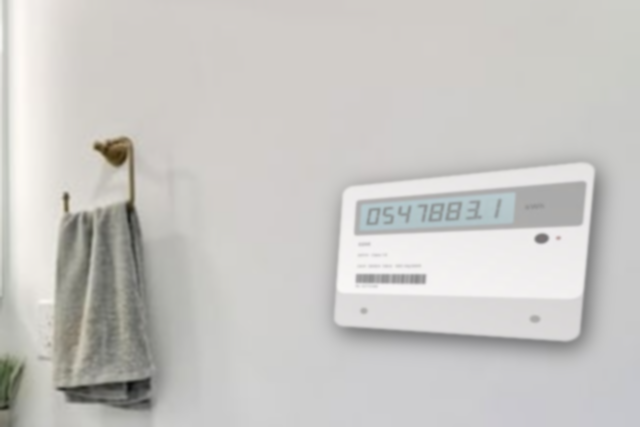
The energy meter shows 547883.1 kWh
